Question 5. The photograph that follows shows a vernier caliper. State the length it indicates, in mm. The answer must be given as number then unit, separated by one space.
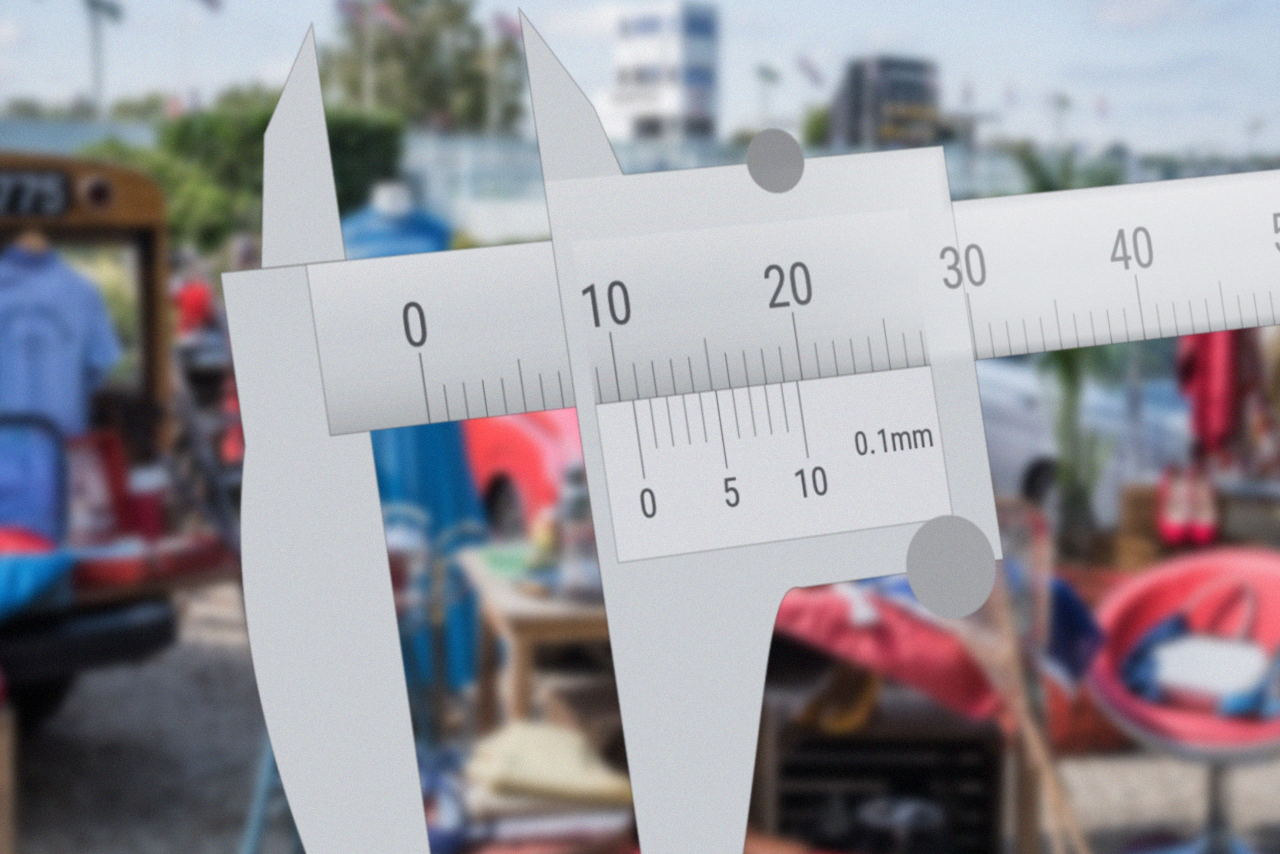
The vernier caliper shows 10.7 mm
